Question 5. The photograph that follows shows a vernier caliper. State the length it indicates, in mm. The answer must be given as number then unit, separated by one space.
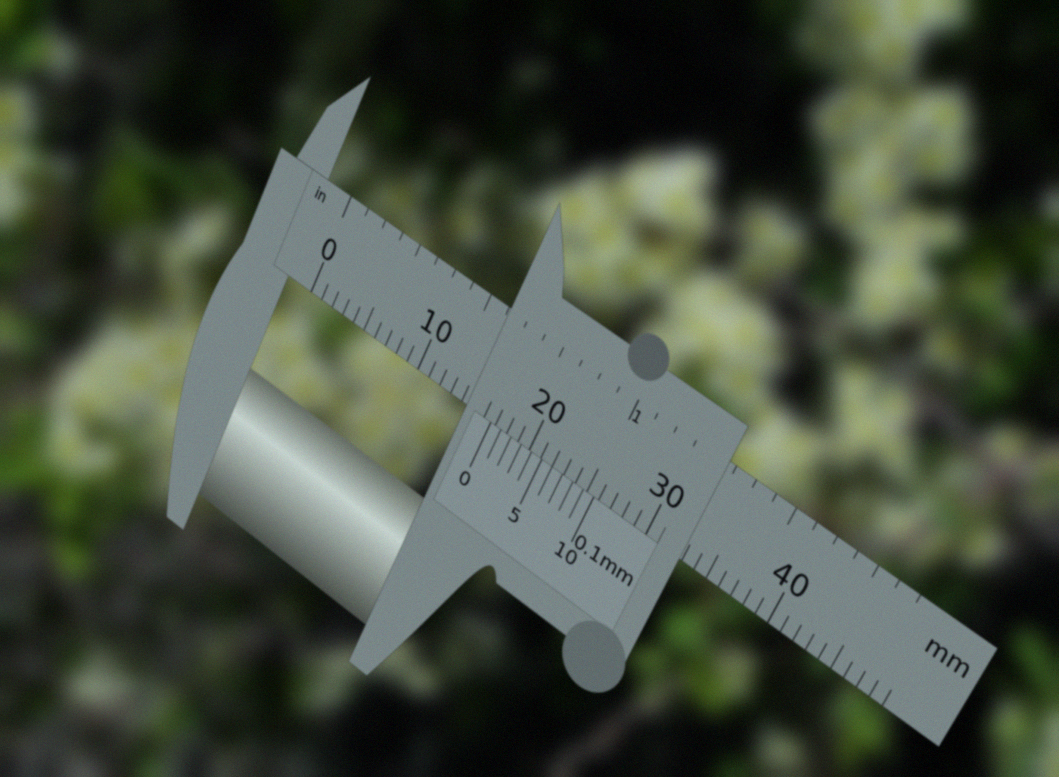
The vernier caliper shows 16.6 mm
